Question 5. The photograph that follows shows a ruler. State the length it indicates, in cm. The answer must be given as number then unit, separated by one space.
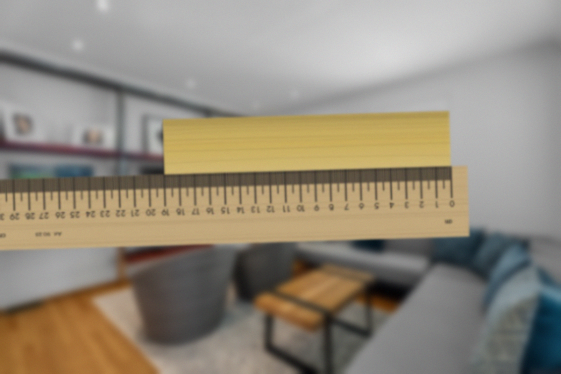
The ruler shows 19 cm
